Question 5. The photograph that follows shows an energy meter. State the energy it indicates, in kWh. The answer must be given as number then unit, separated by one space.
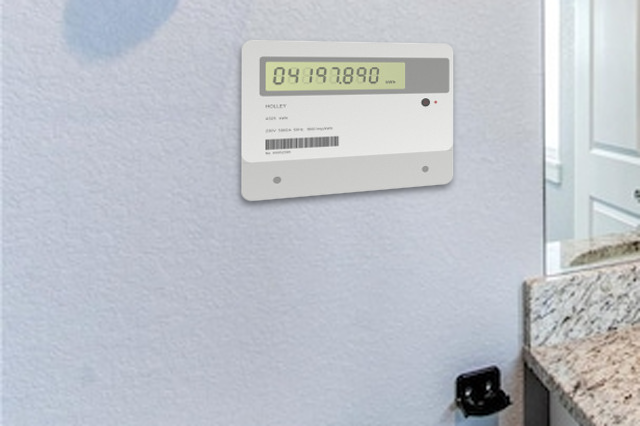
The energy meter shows 4197.890 kWh
